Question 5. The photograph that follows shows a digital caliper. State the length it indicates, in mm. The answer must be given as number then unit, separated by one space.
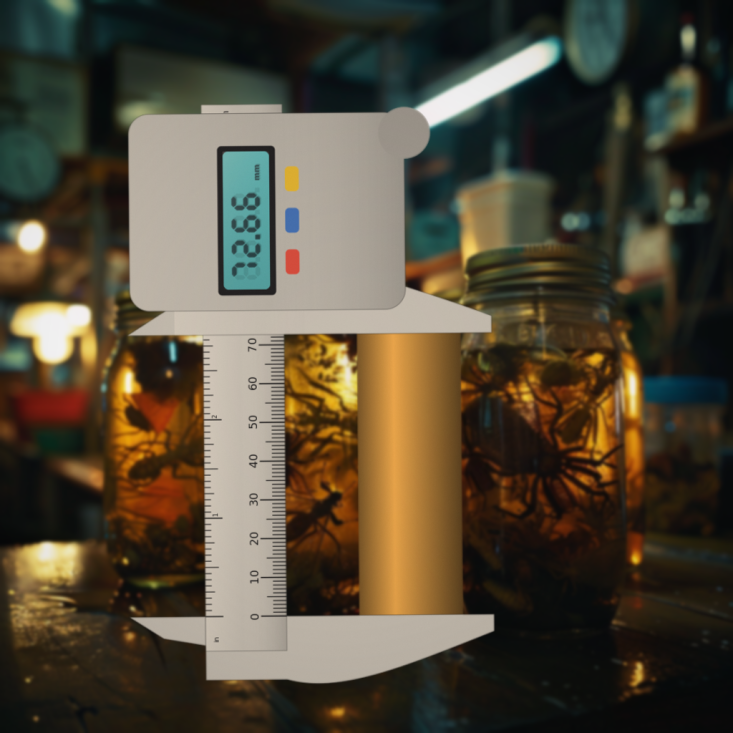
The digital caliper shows 72.66 mm
